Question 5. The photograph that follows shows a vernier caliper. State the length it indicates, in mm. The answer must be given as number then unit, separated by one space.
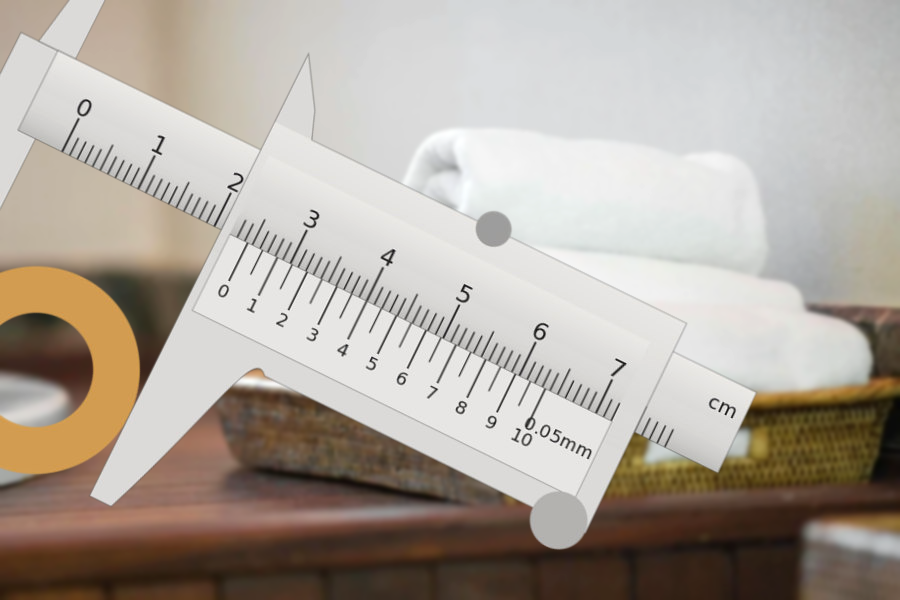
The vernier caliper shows 24.4 mm
